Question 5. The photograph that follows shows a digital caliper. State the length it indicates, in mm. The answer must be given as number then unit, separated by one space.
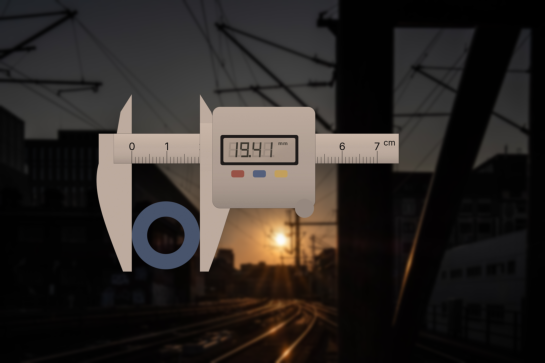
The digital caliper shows 19.41 mm
